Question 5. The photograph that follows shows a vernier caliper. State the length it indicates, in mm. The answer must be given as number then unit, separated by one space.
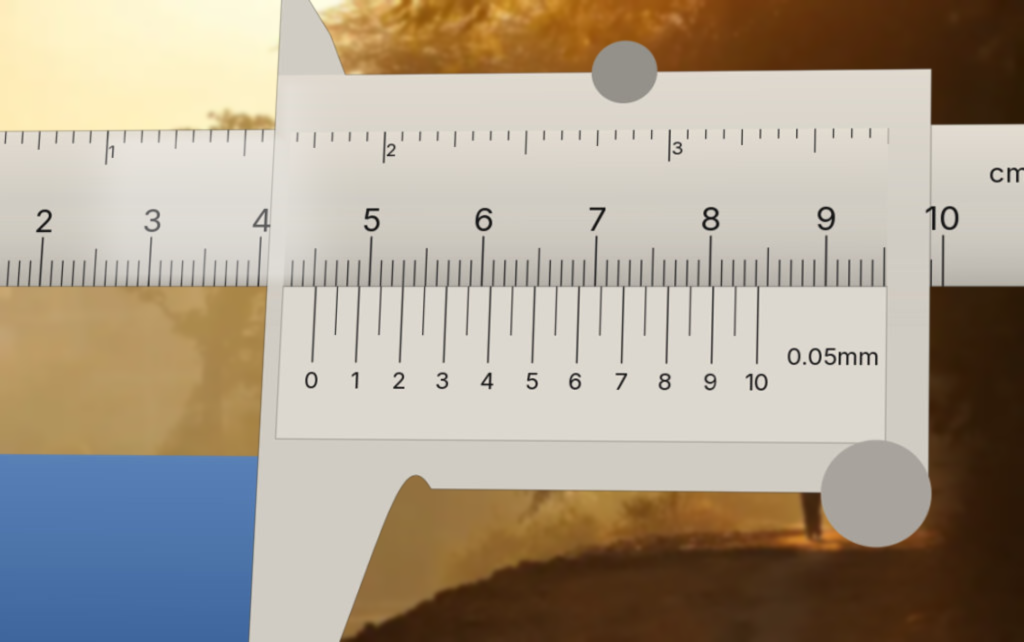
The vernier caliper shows 45.2 mm
